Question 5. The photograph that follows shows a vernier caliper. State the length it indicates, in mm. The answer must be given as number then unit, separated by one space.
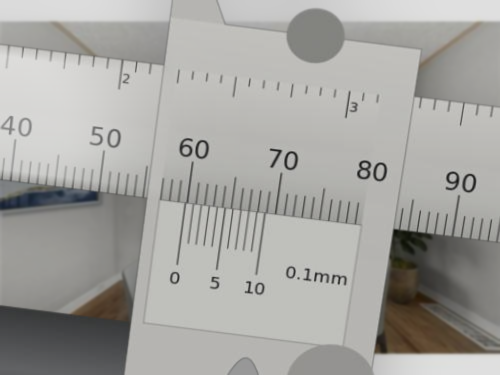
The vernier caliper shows 59.8 mm
